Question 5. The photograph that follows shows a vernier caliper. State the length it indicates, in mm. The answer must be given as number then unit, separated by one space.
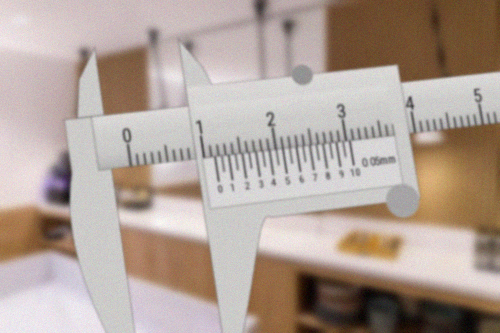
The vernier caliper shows 11.5 mm
